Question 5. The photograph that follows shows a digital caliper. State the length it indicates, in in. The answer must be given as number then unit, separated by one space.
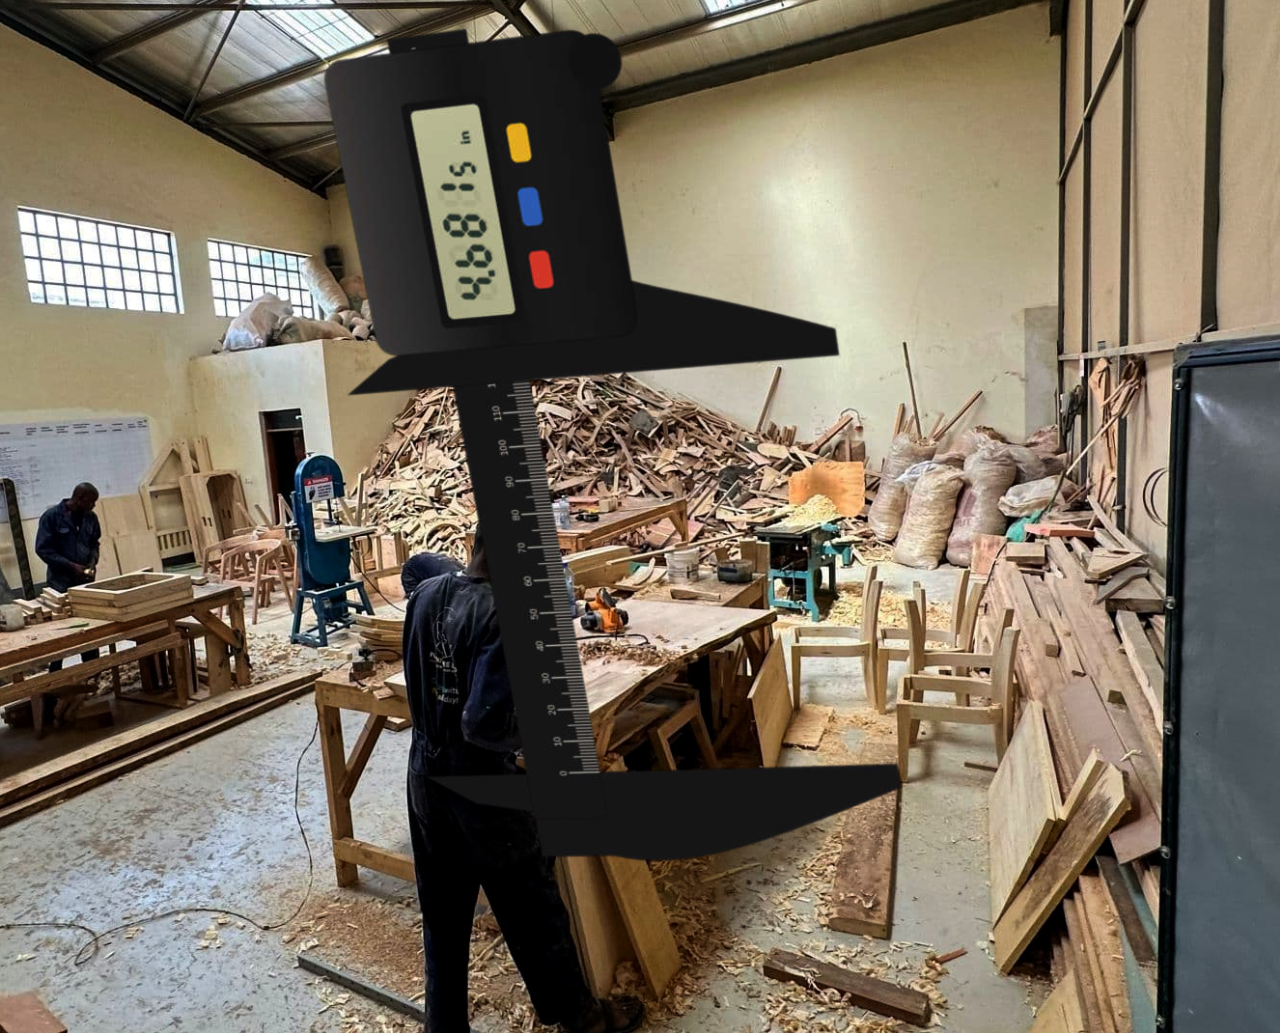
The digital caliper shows 4.6815 in
